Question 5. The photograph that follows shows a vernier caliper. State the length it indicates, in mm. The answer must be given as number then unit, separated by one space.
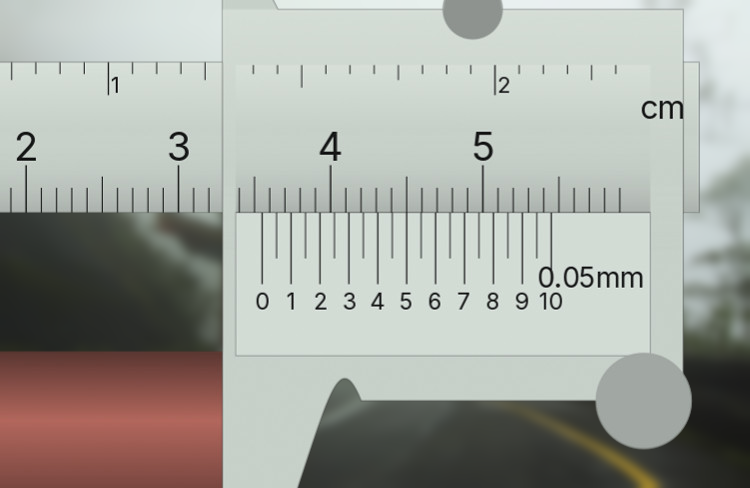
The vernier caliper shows 35.5 mm
